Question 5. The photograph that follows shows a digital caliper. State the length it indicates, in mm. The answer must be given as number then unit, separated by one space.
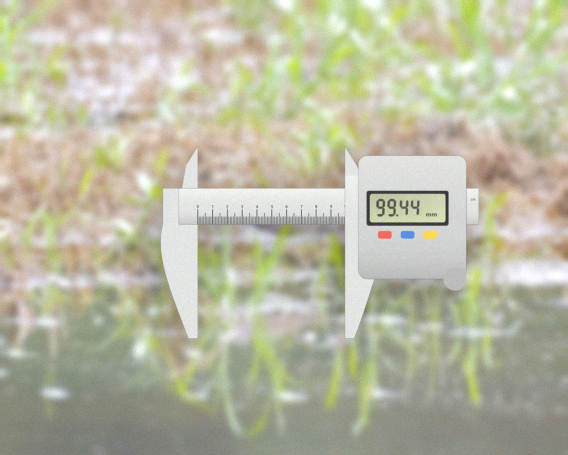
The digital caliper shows 99.44 mm
